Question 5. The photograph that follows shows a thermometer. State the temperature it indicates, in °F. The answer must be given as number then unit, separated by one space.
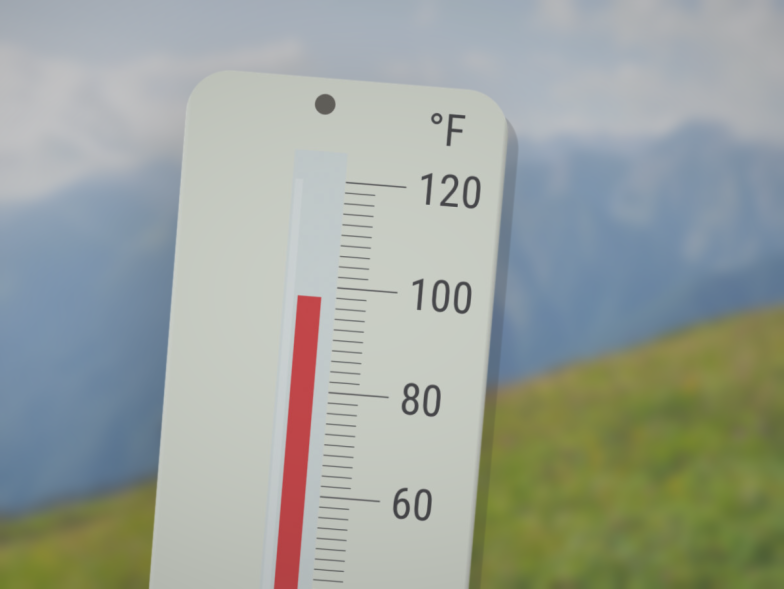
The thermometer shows 98 °F
